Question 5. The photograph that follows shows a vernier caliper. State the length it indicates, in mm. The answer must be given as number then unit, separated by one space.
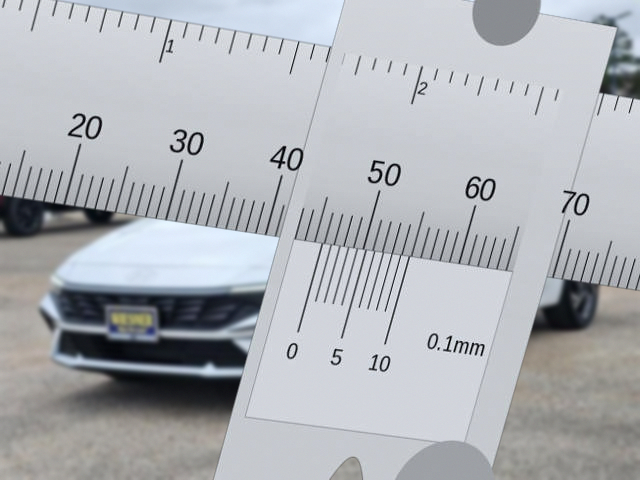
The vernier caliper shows 45.8 mm
